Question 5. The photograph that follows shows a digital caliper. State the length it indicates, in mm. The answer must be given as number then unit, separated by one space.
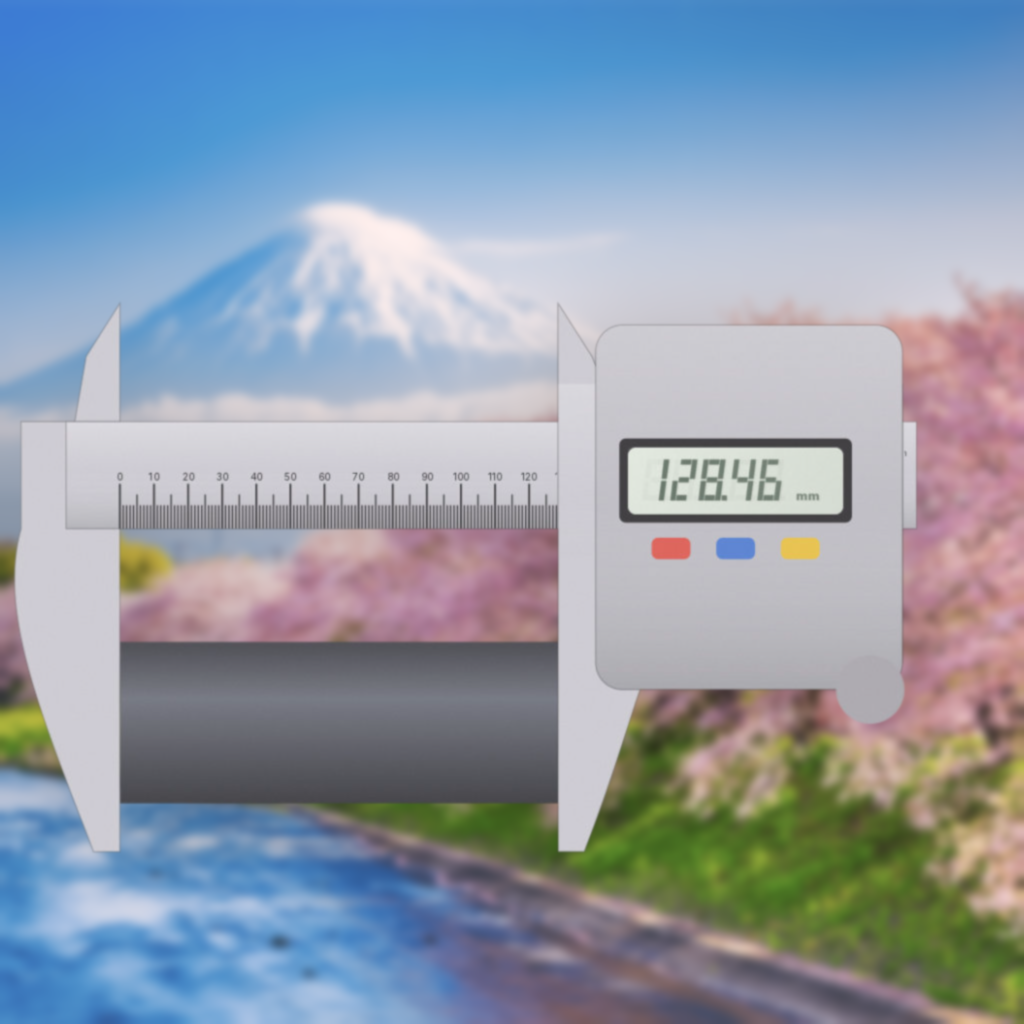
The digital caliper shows 128.46 mm
